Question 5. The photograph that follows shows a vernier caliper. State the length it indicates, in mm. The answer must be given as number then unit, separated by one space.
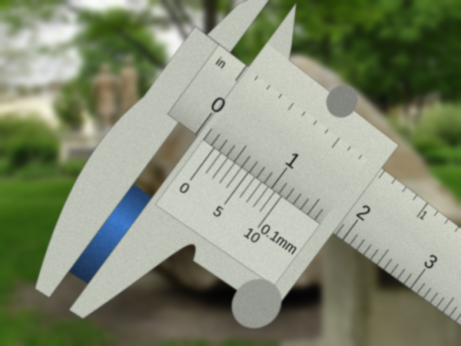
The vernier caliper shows 2.4 mm
